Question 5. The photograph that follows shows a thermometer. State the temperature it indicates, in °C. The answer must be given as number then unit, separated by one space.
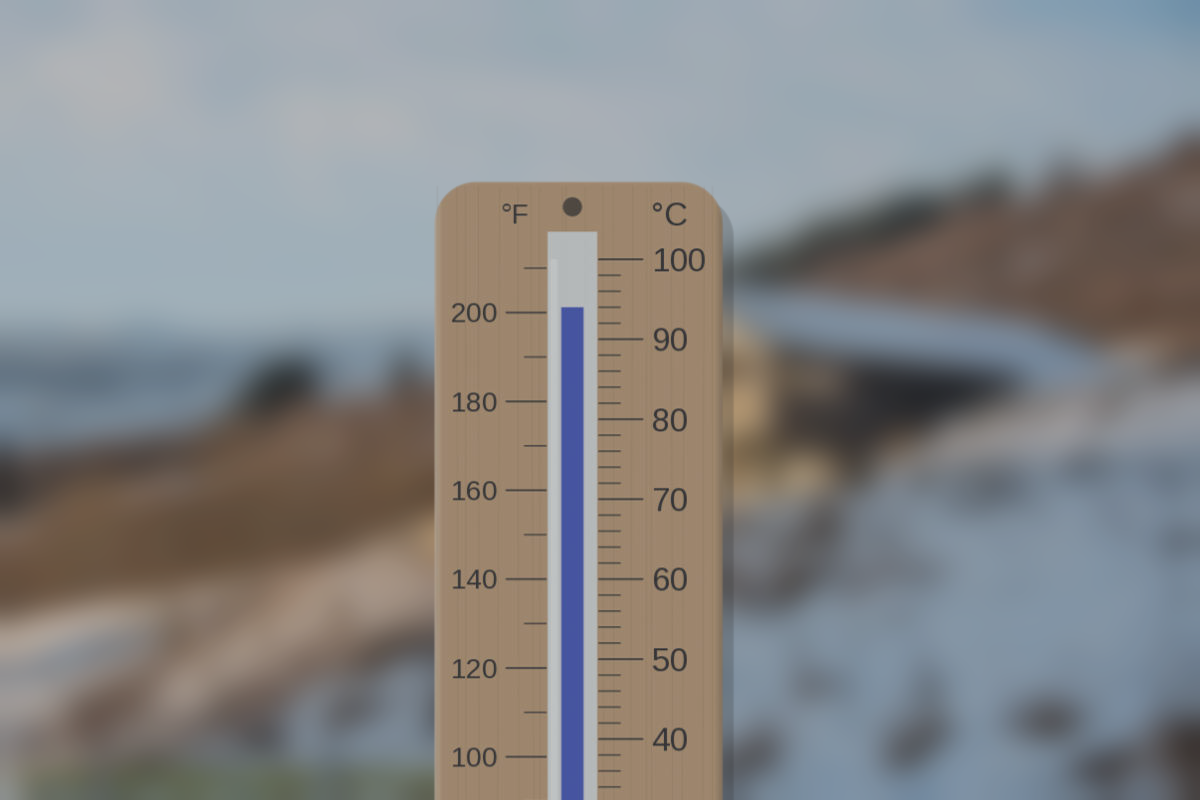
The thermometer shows 94 °C
